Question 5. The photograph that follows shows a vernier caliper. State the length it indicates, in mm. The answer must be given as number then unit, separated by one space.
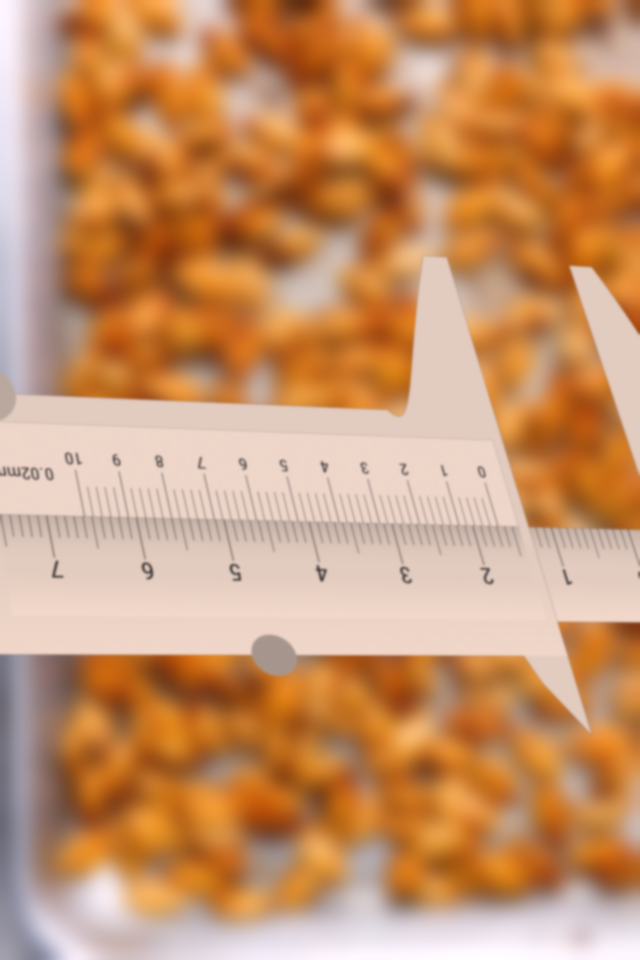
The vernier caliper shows 16.8 mm
